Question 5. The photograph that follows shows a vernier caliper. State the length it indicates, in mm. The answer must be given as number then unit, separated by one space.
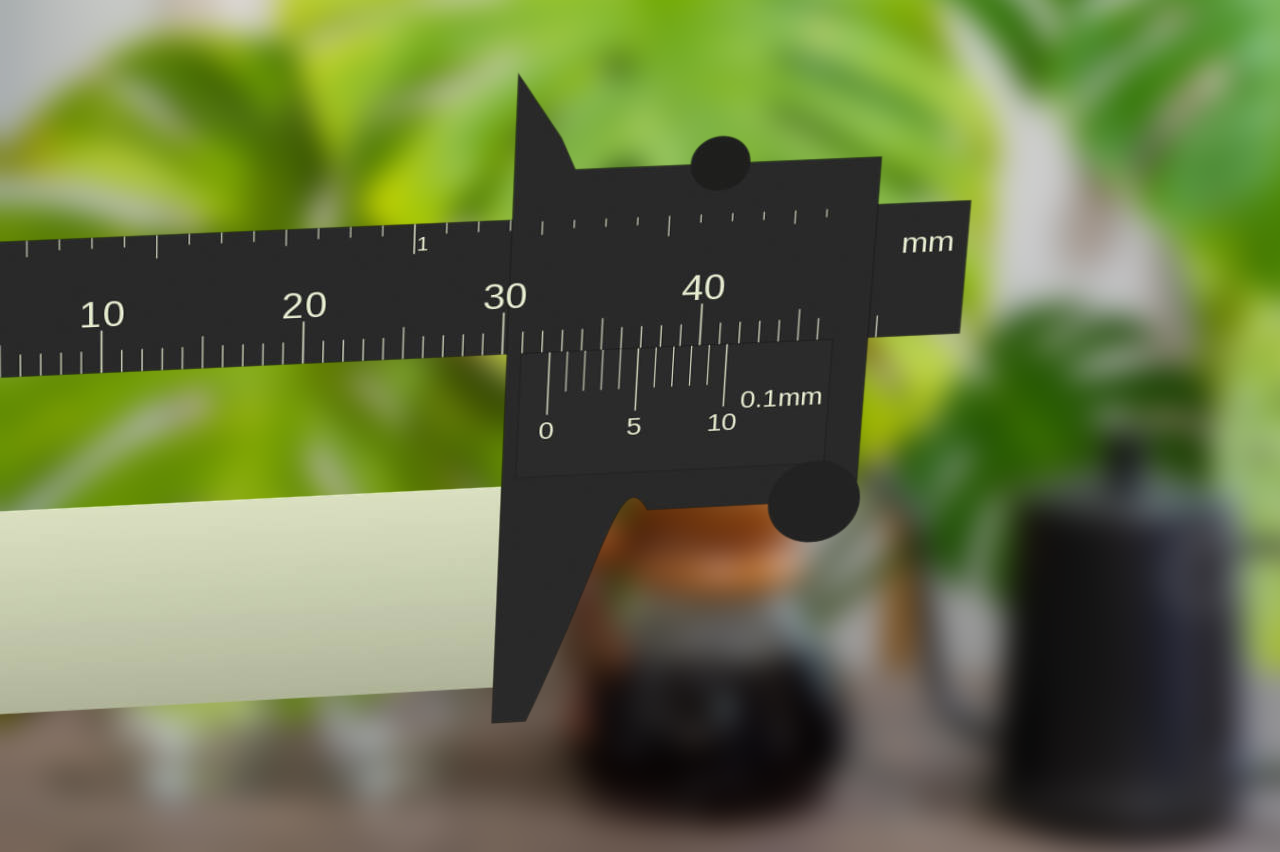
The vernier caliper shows 32.4 mm
